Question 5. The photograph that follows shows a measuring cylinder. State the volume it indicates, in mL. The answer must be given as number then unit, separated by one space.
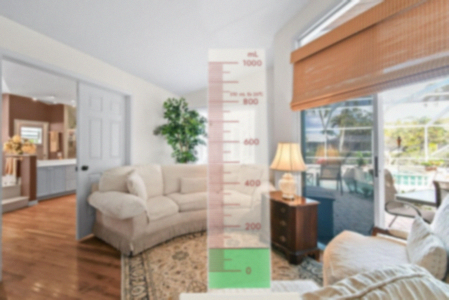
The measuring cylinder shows 100 mL
